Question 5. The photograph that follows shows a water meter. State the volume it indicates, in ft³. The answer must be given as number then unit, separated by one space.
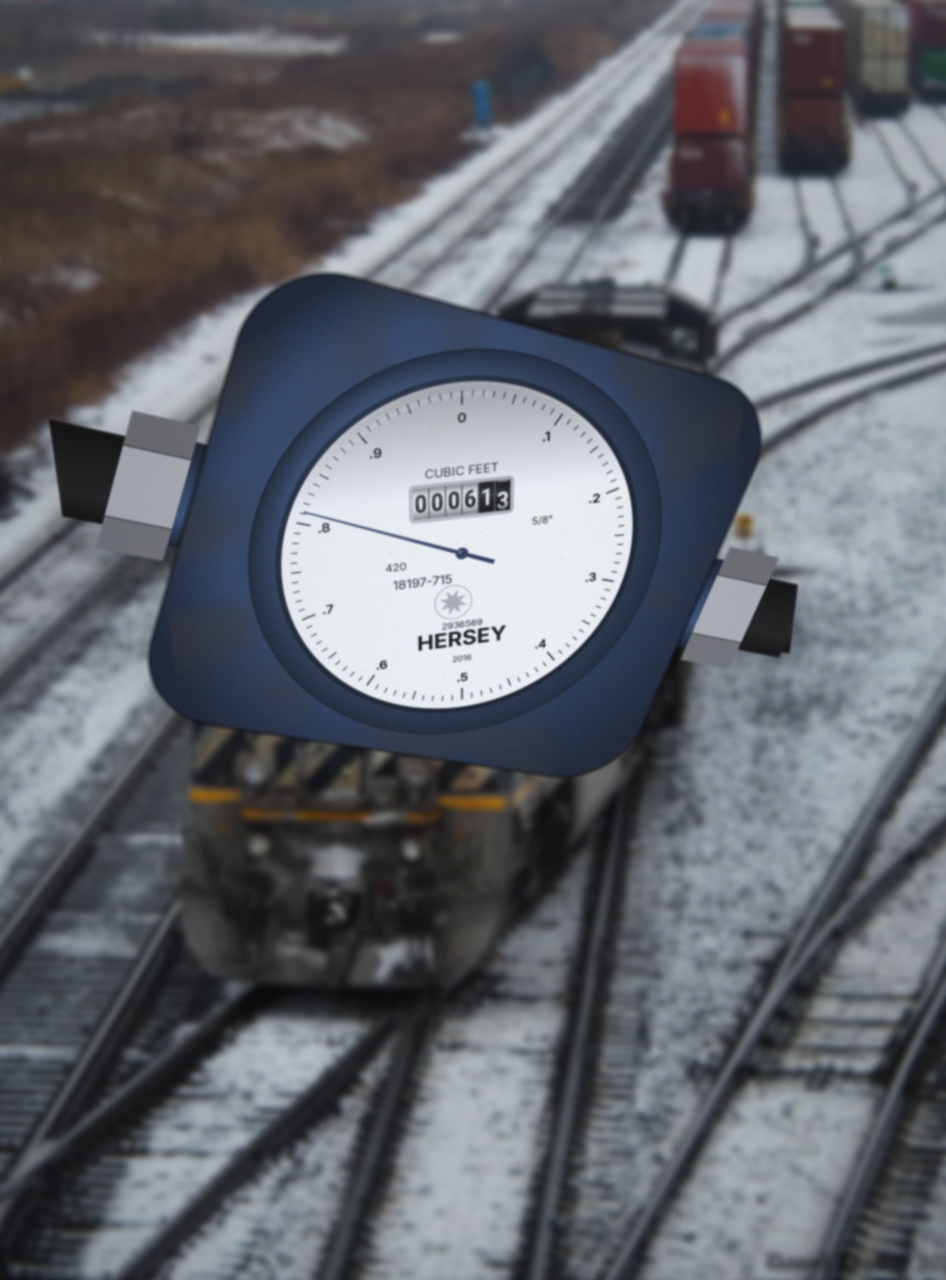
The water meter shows 612.81 ft³
